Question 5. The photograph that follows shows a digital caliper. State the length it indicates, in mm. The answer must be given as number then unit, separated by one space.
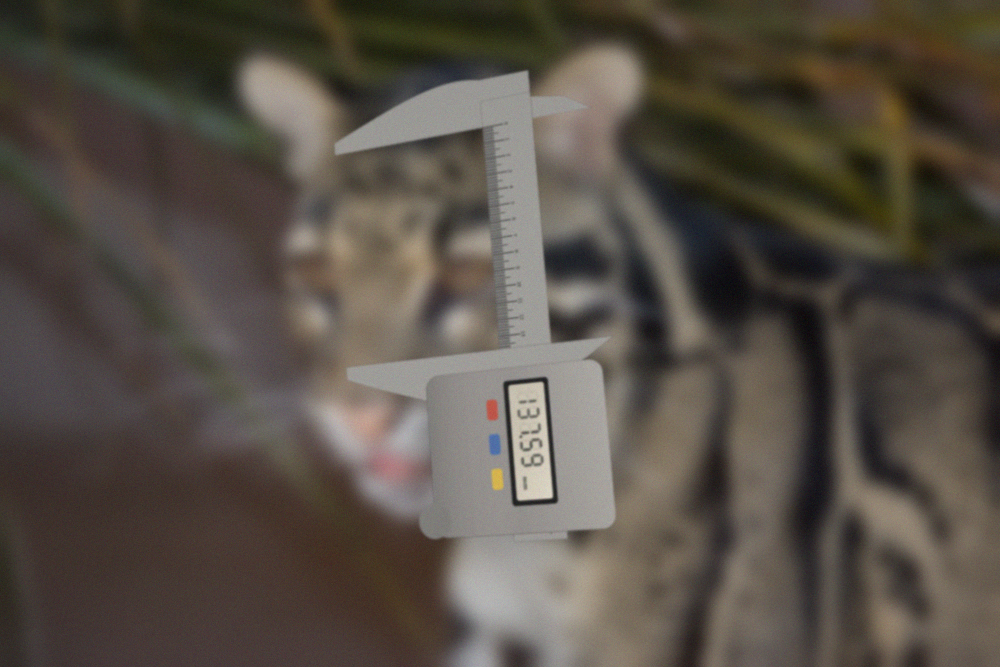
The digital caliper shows 137.59 mm
